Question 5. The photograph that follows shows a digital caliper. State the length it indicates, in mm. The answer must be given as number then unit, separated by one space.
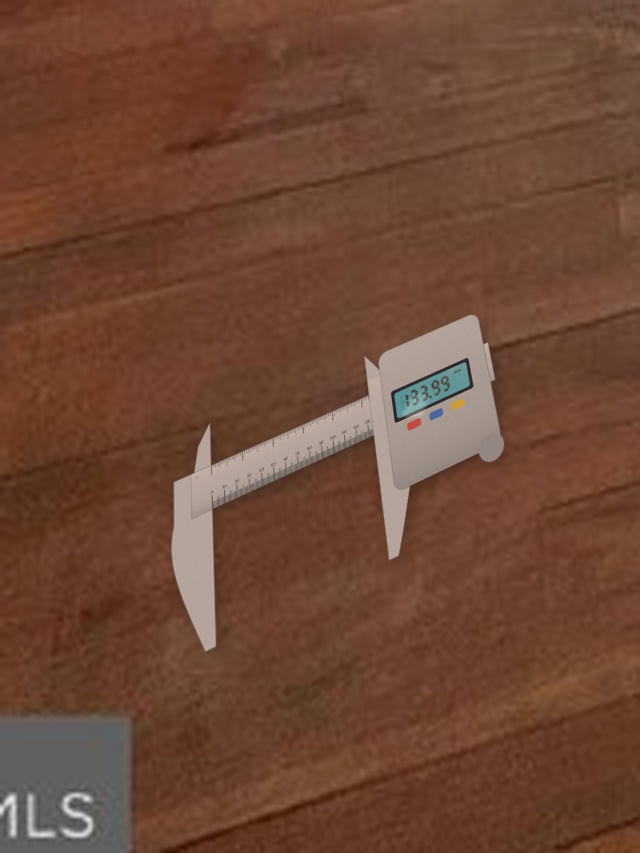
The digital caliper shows 133.99 mm
